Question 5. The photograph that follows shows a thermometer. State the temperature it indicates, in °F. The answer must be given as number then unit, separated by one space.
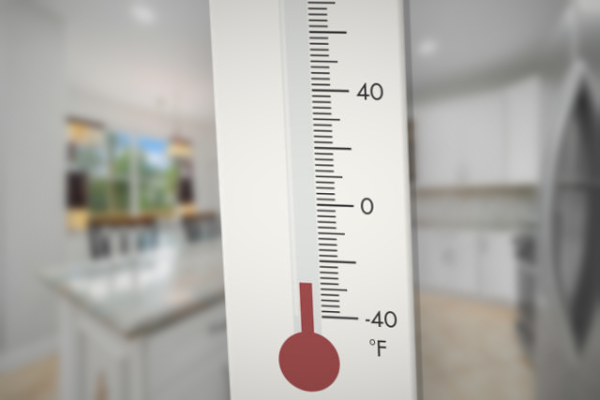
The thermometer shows -28 °F
